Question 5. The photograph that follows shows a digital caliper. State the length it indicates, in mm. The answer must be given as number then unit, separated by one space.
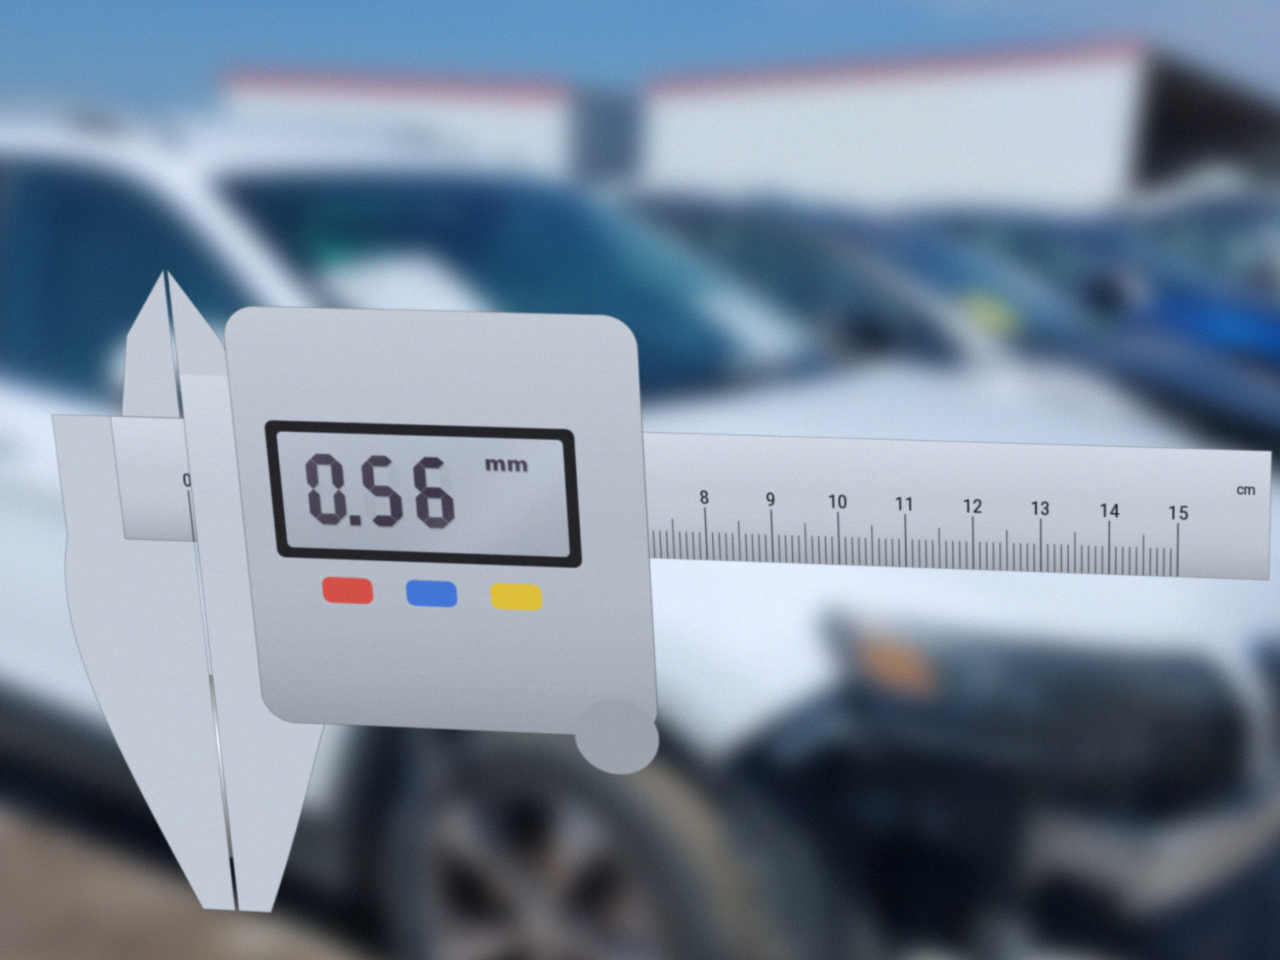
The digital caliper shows 0.56 mm
